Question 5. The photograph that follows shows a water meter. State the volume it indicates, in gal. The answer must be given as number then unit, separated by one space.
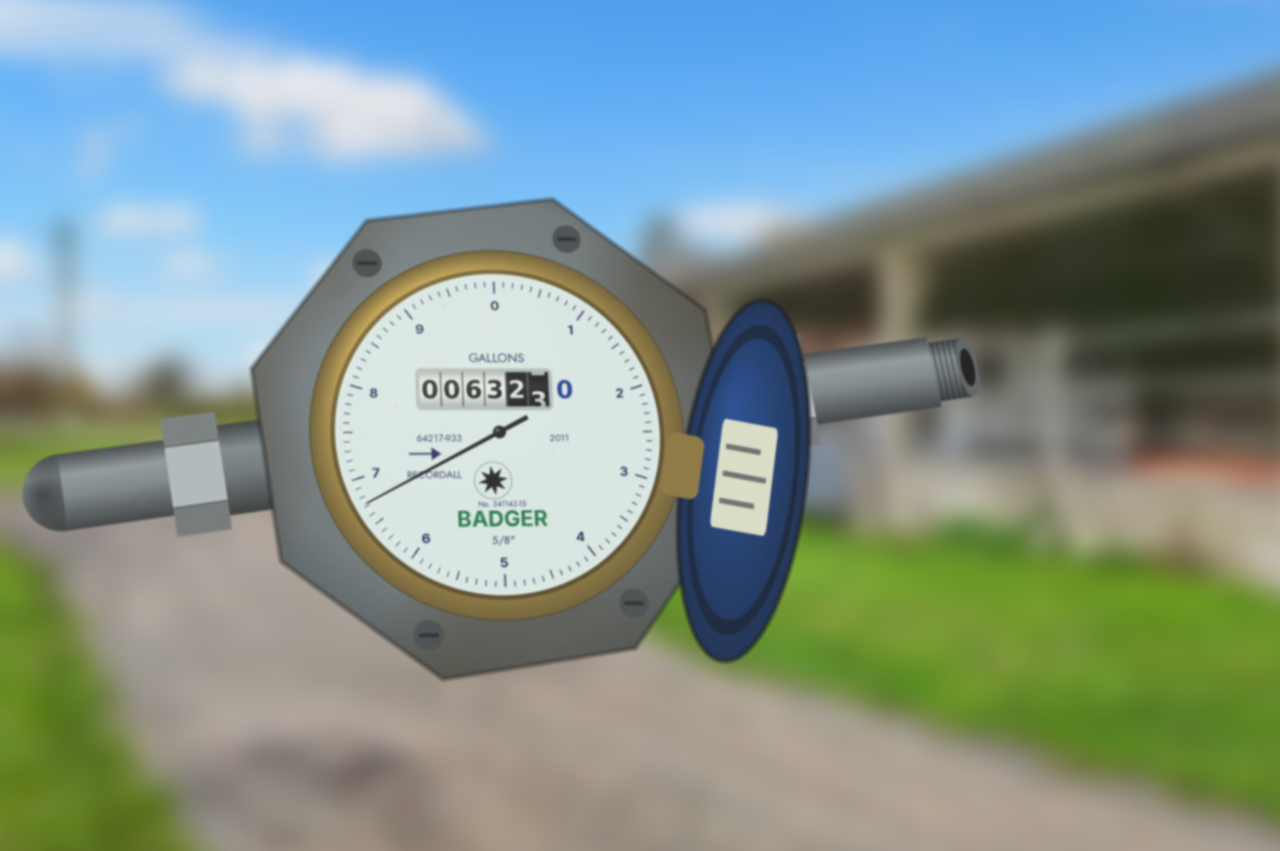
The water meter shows 63226.7 gal
